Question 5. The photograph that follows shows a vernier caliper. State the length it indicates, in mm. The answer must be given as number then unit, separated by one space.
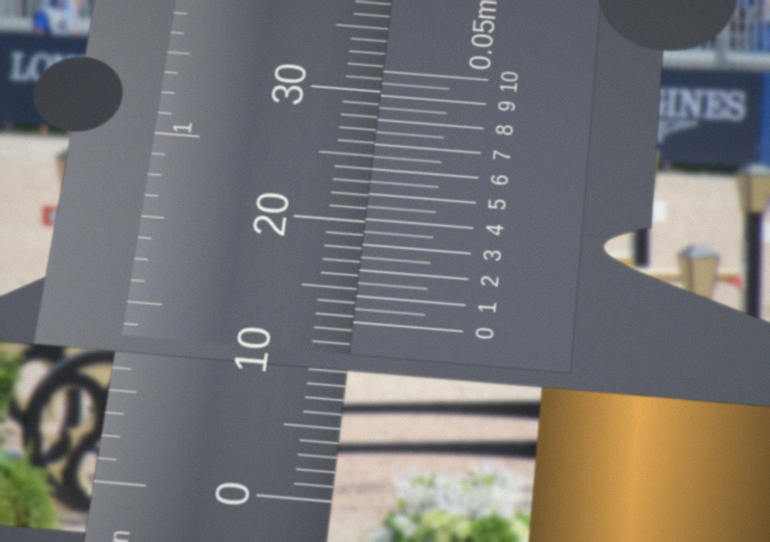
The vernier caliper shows 12.6 mm
